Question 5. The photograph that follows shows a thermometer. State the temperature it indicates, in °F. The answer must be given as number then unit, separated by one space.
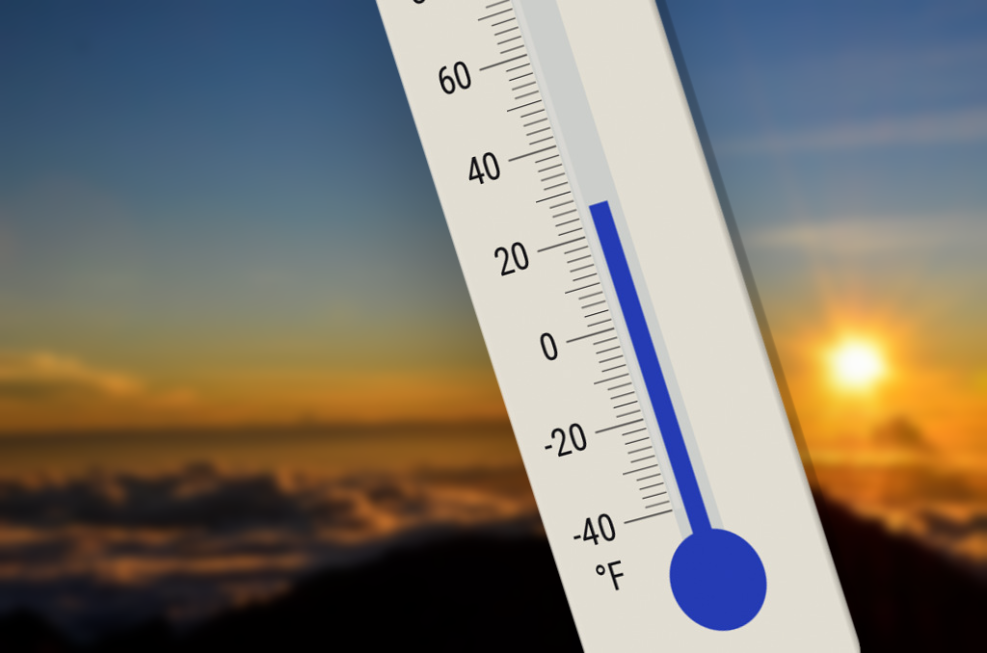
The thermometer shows 26 °F
